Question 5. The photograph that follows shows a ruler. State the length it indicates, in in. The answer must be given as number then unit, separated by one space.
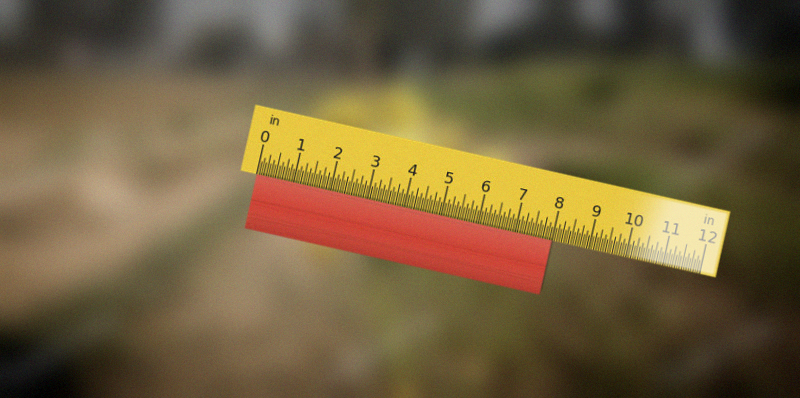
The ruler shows 8 in
